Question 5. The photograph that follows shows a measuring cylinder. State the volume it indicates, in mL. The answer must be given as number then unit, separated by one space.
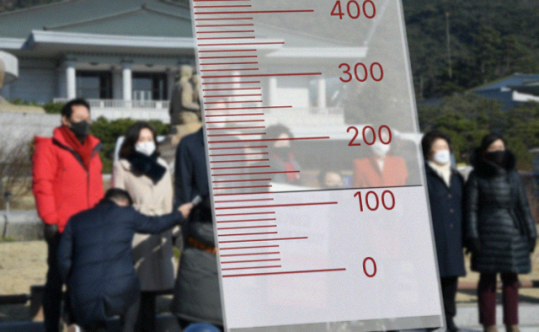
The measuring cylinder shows 120 mL
